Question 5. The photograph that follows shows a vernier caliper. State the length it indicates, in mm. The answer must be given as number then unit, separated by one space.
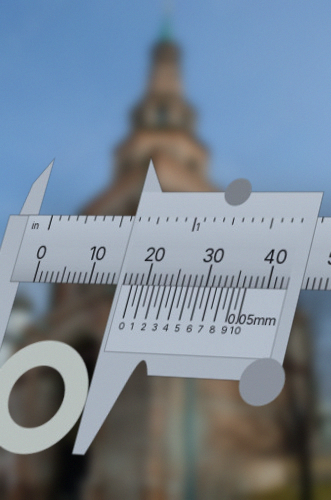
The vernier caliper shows 17.5 mm
